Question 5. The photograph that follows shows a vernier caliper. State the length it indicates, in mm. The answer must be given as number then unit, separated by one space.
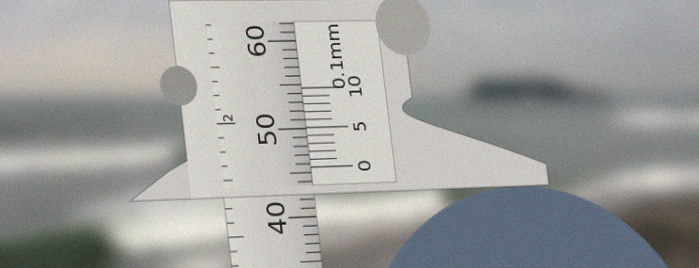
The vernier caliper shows 45.6 mm
